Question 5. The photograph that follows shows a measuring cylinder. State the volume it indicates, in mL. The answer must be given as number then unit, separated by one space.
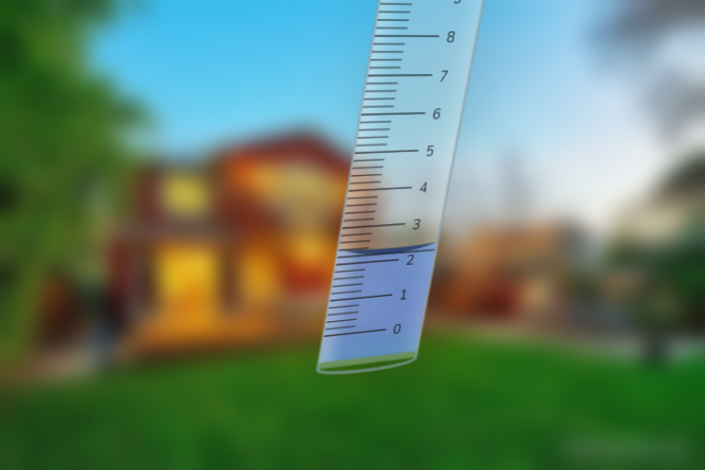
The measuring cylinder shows 2.2 mL
